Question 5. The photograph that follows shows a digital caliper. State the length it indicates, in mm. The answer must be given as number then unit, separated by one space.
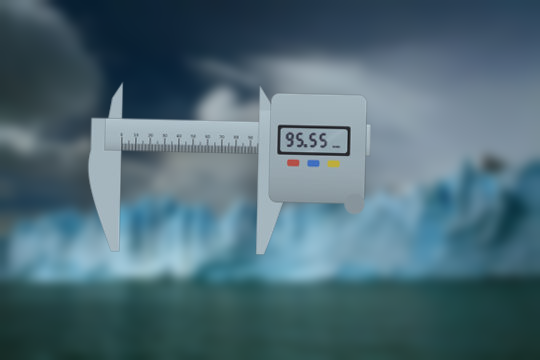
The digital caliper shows 95.55 mm
